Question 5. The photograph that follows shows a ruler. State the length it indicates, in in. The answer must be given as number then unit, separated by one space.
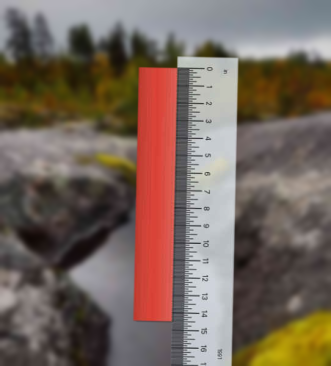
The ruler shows 14.5 in
